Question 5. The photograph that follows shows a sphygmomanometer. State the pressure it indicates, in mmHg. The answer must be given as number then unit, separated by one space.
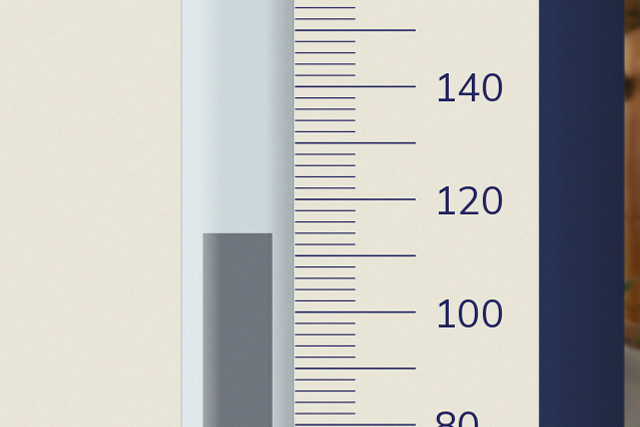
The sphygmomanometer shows 114 mmHg
